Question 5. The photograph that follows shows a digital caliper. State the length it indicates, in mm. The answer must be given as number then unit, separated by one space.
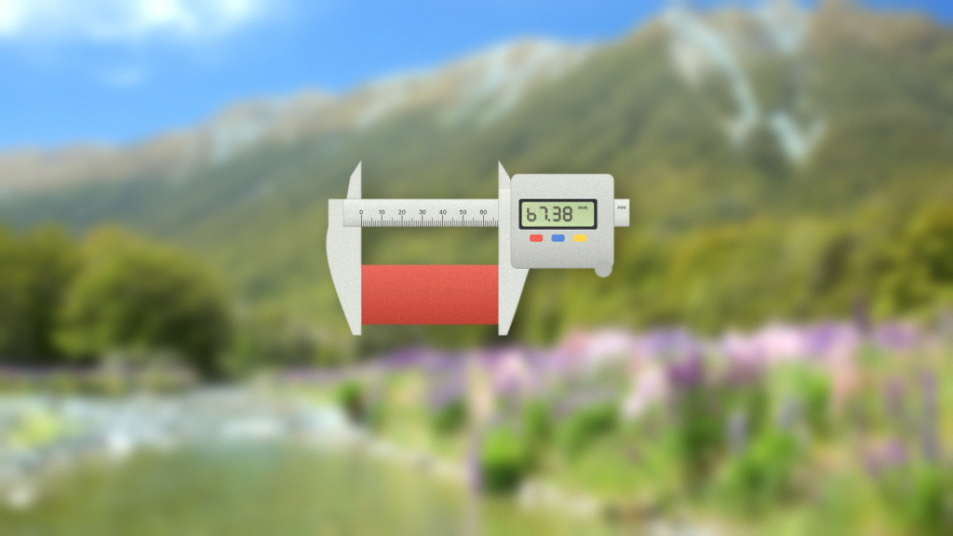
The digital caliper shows 67.38 mm
